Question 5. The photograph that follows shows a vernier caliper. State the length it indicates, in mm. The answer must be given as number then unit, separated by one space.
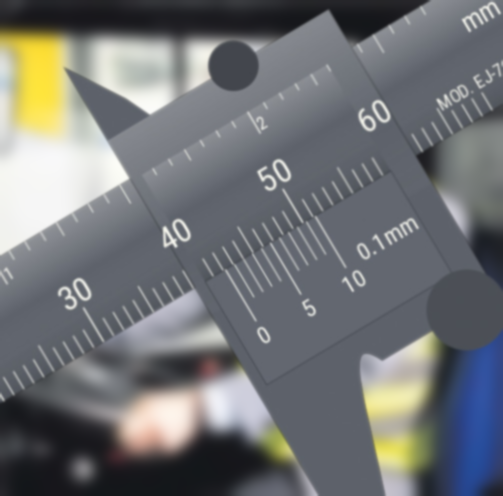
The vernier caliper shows 42.2 mm
